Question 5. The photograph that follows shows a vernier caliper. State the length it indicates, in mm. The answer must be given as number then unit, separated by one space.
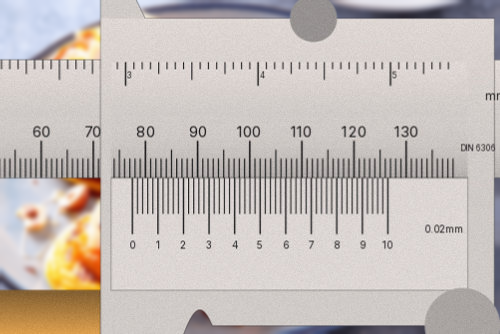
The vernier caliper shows 77.5 mm
